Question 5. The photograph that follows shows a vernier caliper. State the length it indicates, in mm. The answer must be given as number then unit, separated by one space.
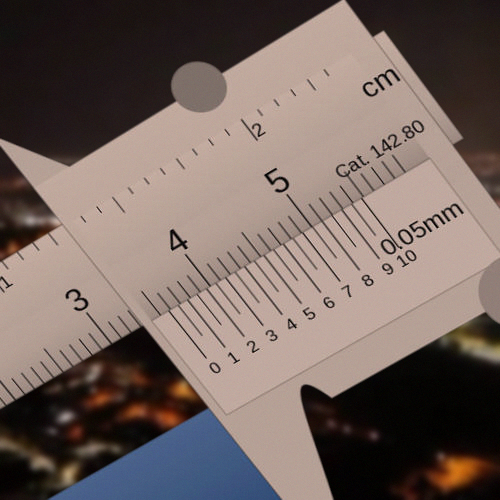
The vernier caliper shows 35.8 mm
